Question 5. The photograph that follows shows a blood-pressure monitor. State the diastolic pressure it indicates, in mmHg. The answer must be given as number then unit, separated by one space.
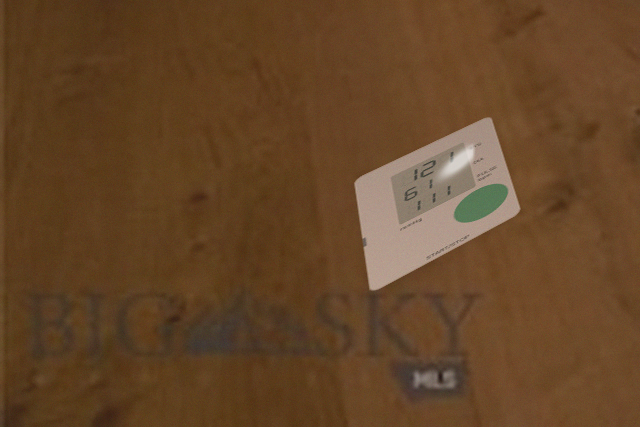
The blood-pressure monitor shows 61 mmHg
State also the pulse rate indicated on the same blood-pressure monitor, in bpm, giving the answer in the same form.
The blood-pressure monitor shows 111 bpm
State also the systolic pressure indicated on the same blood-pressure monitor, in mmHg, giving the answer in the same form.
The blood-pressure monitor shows 121 mmHg
